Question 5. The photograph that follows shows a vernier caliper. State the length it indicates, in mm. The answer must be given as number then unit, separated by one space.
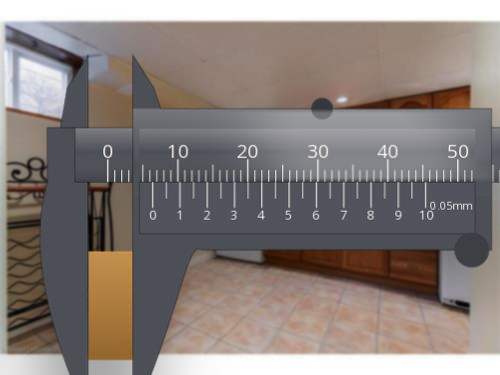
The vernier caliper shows 6.4 mm
